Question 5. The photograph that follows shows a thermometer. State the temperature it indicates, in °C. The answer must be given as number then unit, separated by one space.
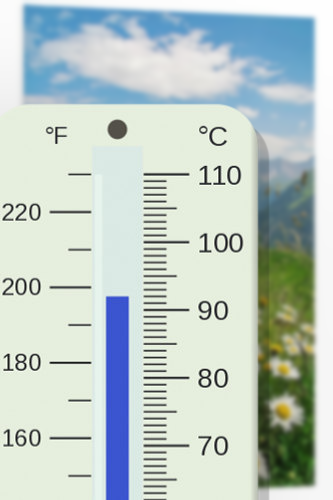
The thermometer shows 92 °C
